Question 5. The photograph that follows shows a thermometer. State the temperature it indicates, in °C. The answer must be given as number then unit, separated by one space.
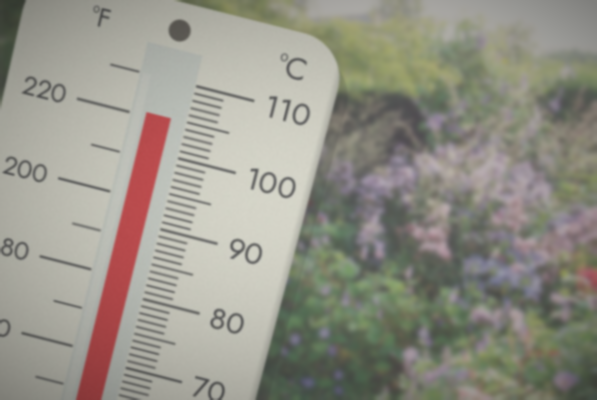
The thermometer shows 105 °C
